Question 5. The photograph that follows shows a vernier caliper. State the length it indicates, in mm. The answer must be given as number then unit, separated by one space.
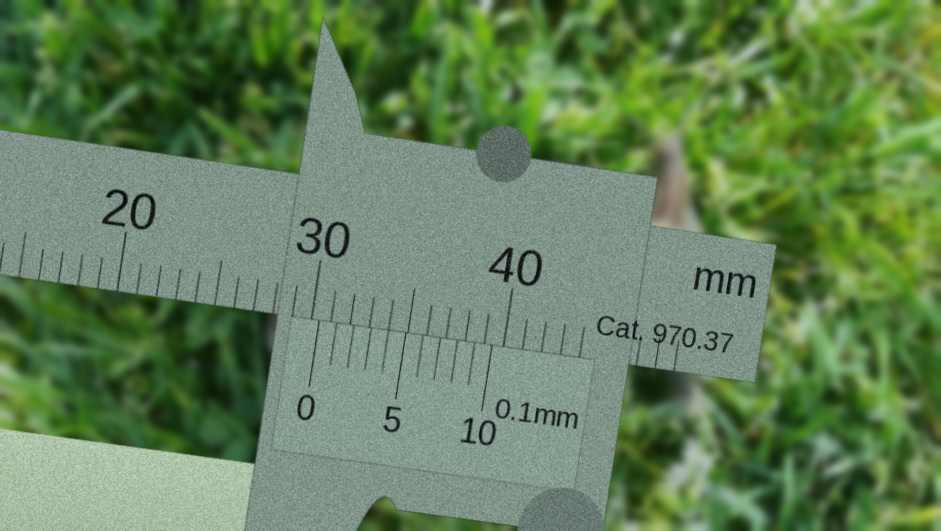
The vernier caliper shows 30.4 mm
